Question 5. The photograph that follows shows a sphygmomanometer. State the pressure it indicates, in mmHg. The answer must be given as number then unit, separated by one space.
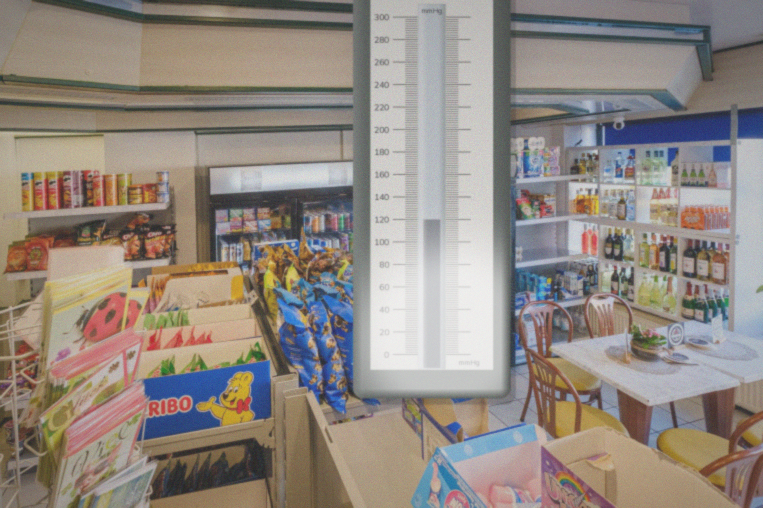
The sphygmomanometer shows 120 mmHg
